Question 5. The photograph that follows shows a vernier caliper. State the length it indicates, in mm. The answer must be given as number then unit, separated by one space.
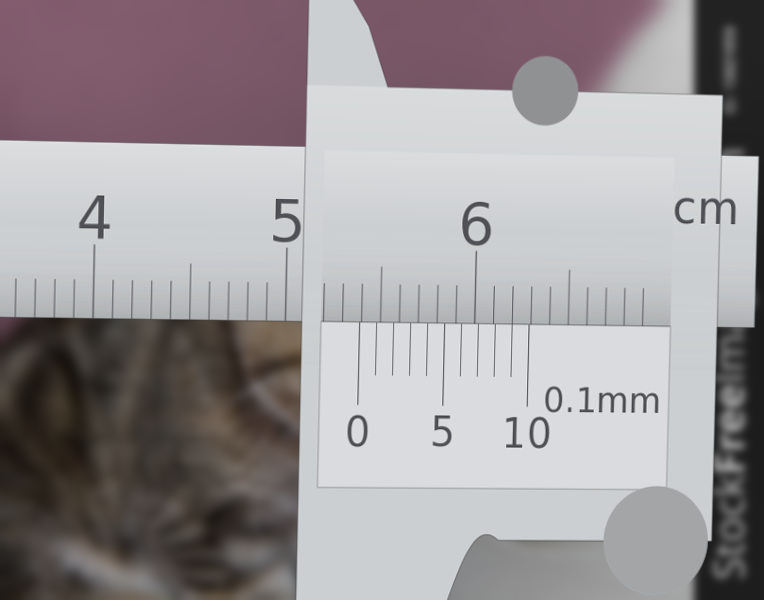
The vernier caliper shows 53.9 mm
